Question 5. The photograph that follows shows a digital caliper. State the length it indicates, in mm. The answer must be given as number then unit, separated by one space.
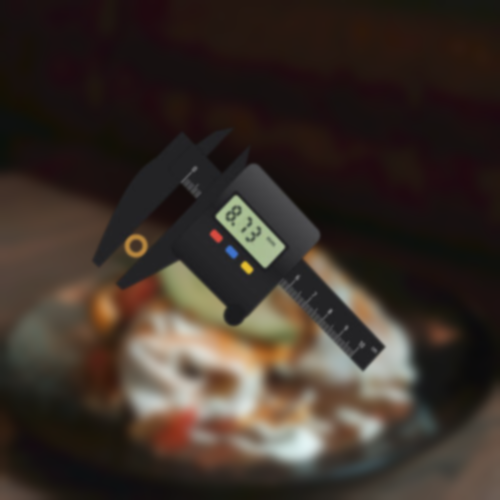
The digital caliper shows 8.73 mm
